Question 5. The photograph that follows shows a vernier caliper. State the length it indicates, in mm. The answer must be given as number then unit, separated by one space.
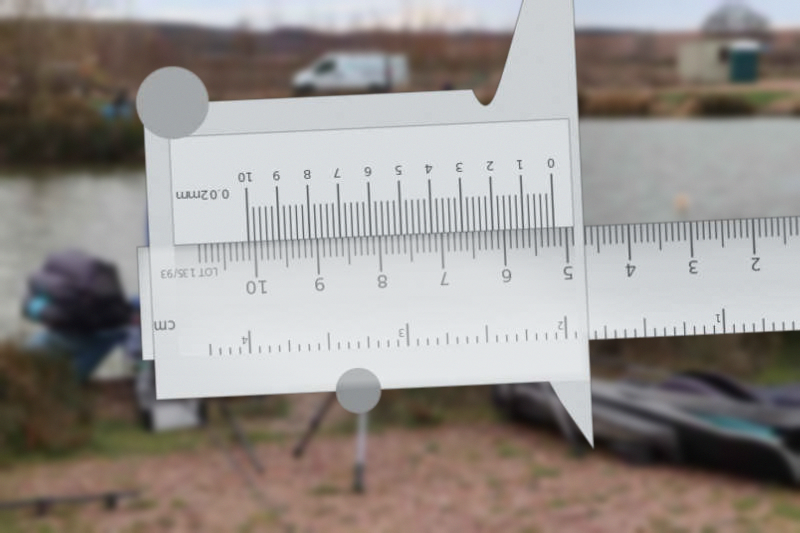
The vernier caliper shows 52.0 mm
